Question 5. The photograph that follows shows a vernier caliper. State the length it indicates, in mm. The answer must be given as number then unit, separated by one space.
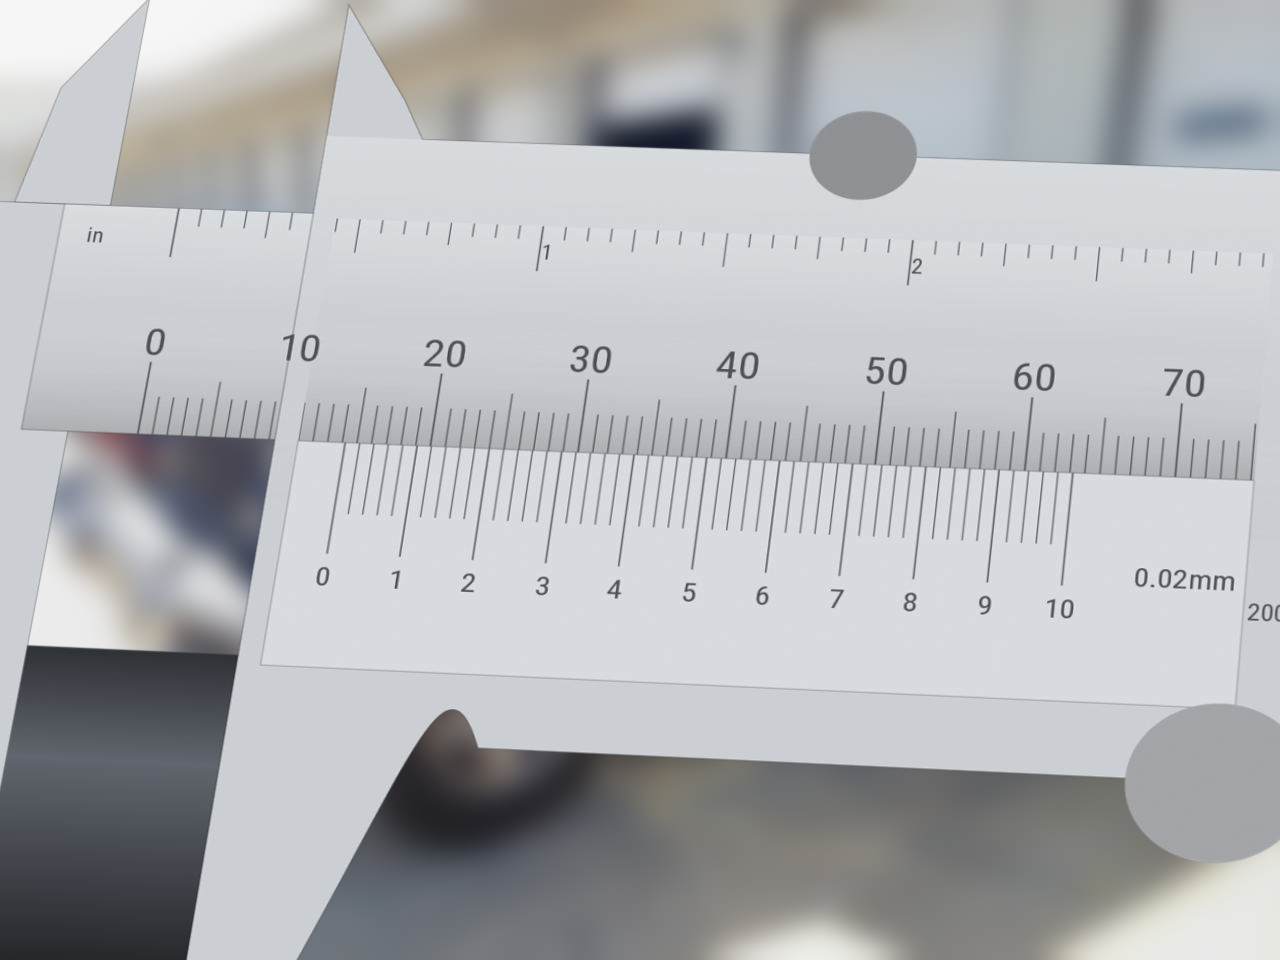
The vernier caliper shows 14.2 mm
